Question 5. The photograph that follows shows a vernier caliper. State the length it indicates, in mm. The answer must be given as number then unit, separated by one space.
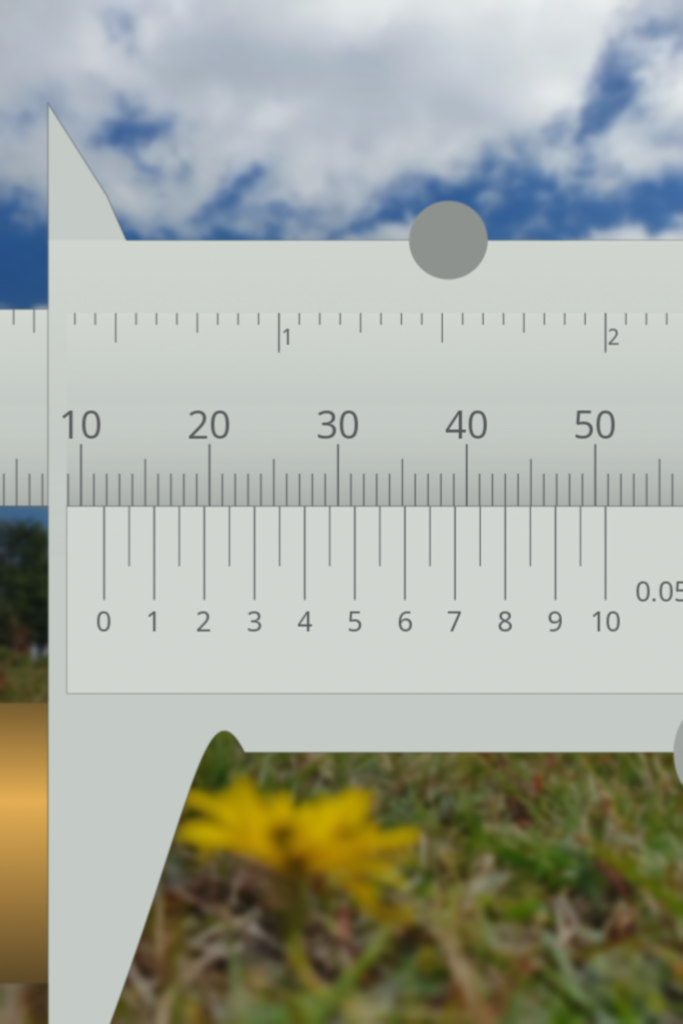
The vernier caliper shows 11.8 mm
